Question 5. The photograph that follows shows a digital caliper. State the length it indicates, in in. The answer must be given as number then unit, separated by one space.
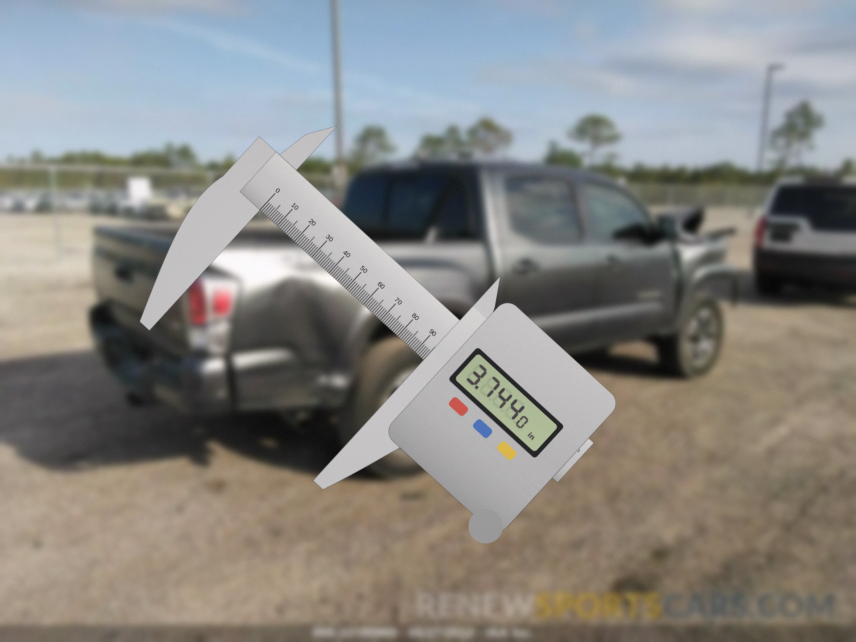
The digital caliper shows 3.7440 in
